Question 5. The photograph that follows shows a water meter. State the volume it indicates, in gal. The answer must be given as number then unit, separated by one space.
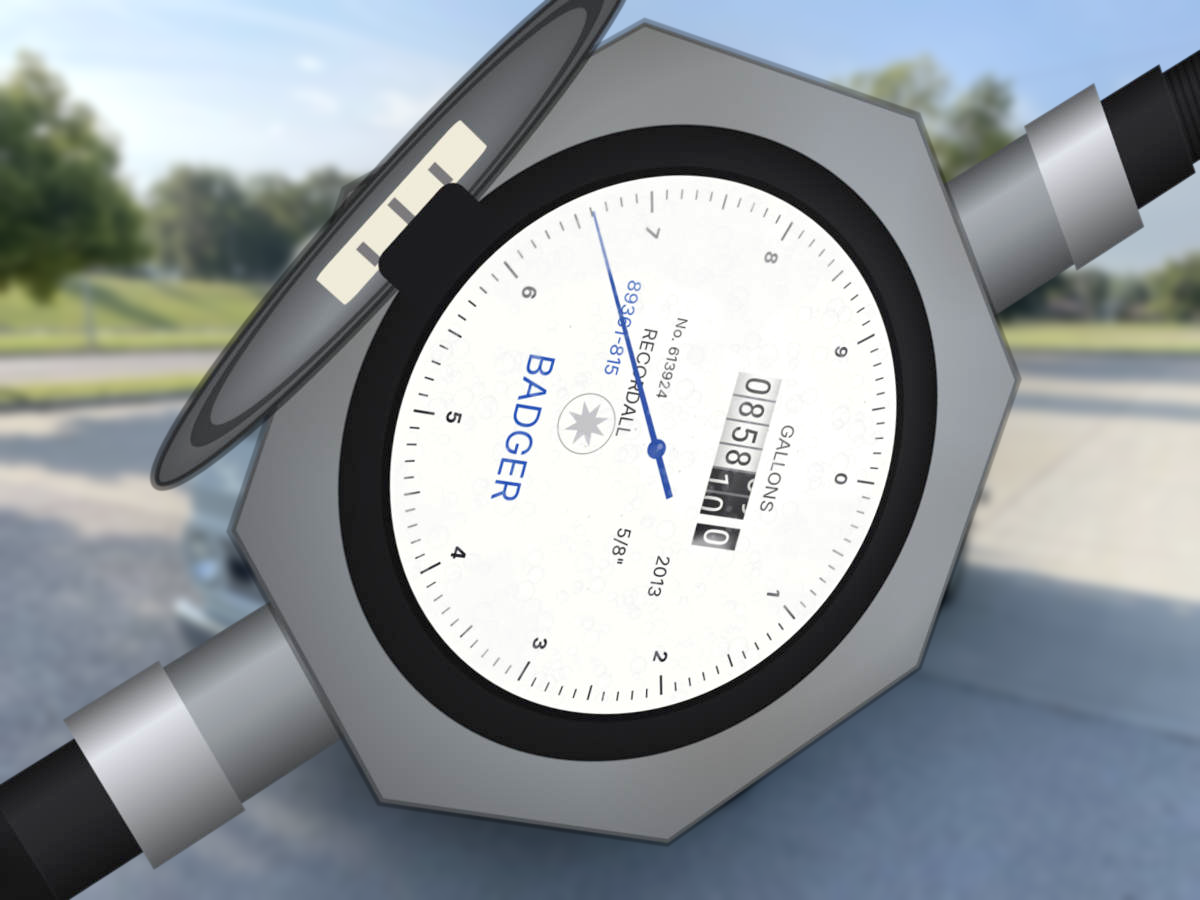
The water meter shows 858096.6 gal
